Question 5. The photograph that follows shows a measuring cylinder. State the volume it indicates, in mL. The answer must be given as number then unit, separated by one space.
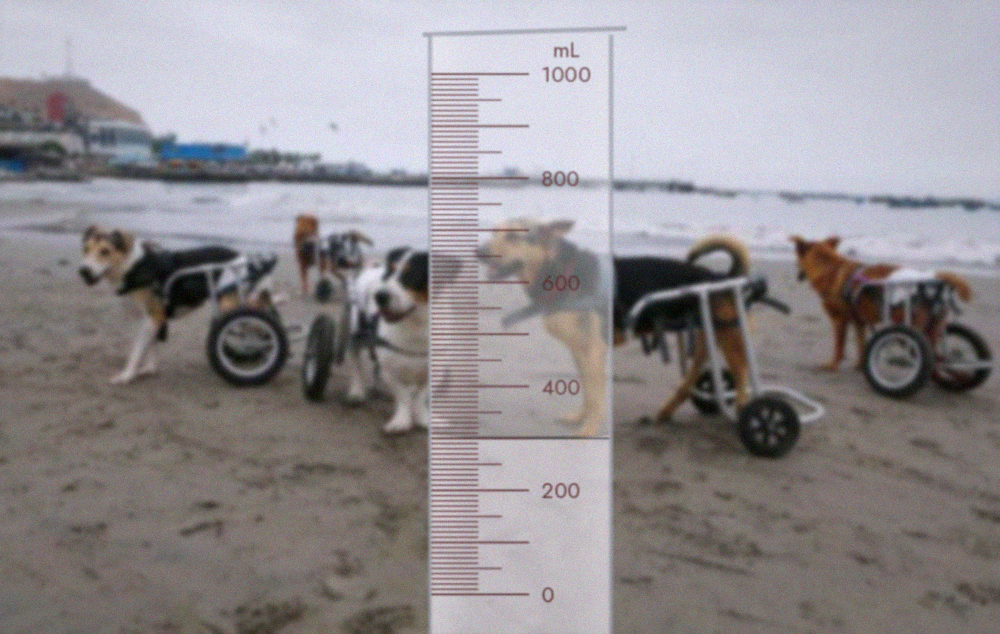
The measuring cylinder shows 300 mL
